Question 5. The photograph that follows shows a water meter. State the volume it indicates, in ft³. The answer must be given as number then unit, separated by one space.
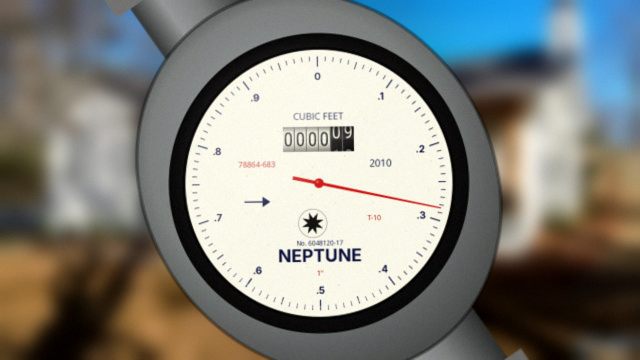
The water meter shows 9.28 ft³
